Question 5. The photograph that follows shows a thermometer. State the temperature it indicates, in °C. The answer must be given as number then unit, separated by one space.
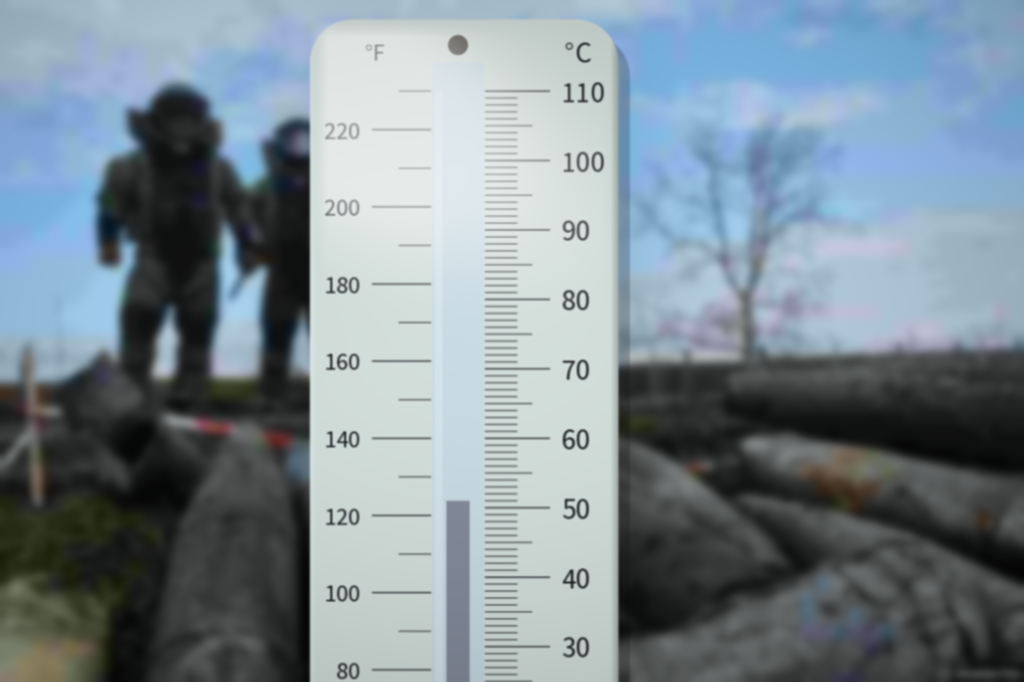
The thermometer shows 51 °C
